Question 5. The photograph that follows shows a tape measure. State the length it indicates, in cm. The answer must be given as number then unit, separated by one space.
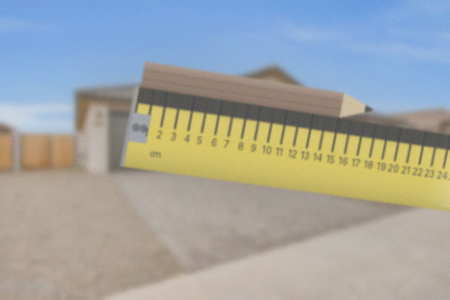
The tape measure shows 17.5 cm
